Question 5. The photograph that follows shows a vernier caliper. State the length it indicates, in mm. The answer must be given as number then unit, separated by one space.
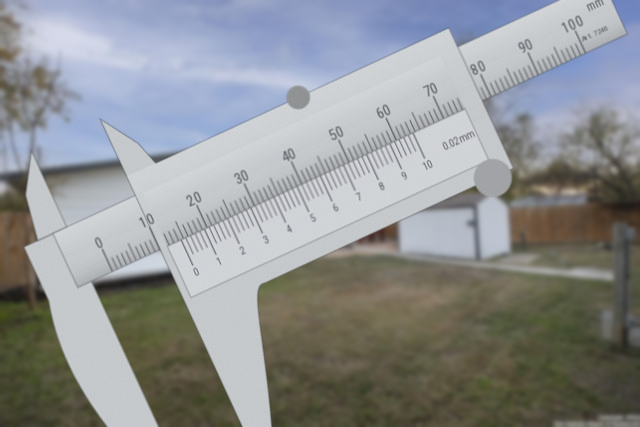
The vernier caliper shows 14.5 mm
